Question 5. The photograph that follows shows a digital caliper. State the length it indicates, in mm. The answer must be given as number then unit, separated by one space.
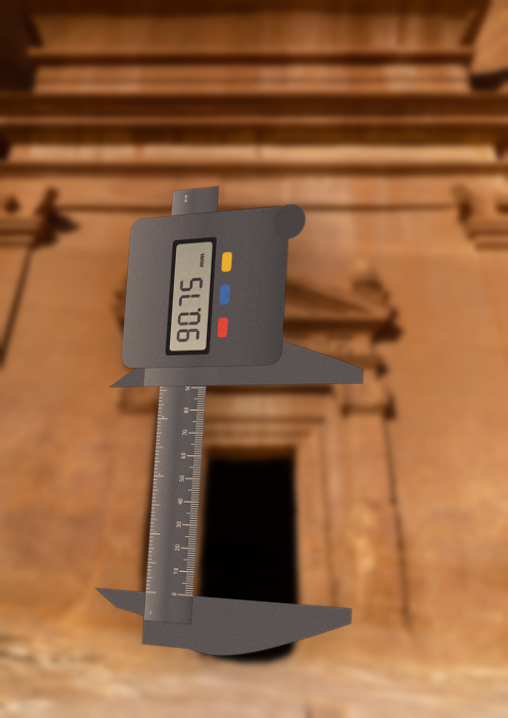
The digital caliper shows 90.75 mm
